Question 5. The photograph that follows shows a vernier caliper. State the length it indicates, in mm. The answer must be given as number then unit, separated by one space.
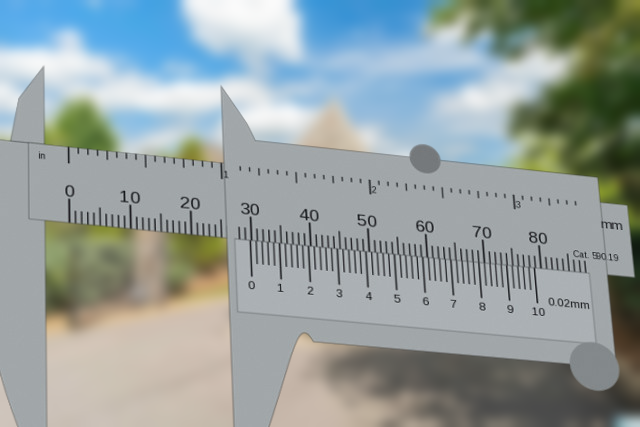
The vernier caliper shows 29.8 mm
